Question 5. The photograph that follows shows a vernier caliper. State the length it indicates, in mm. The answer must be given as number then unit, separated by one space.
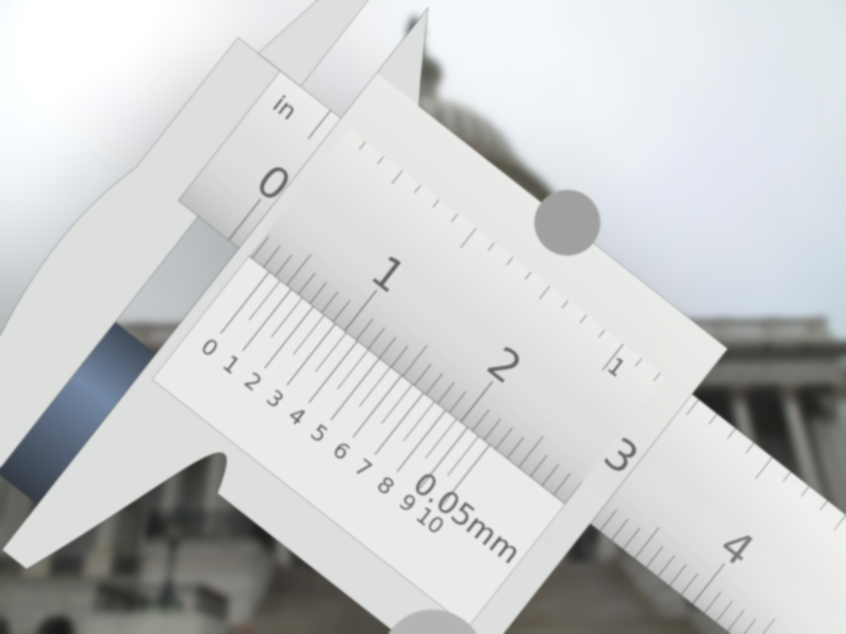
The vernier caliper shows 3.5 mm
